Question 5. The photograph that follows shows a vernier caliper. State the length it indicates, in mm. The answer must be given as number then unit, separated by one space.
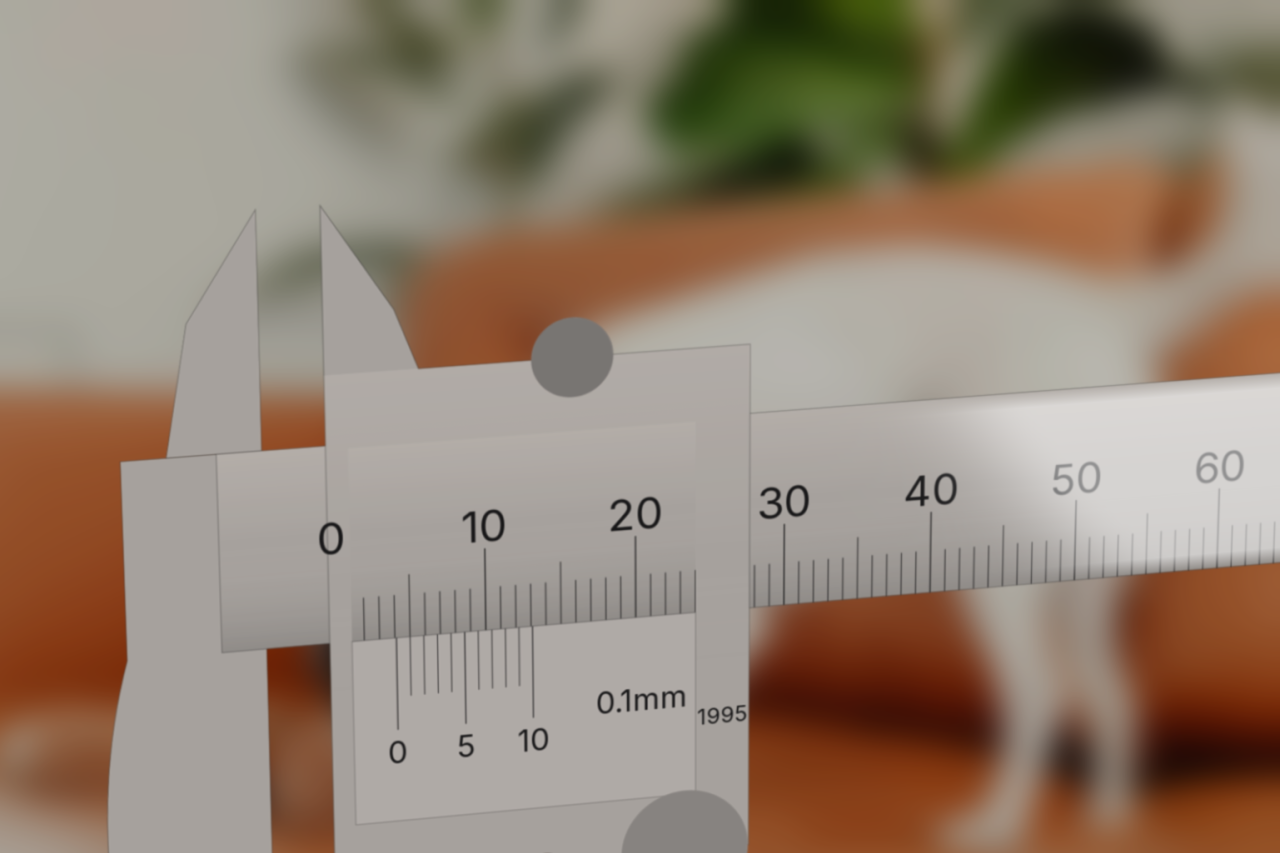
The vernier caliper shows 4.1 mm
